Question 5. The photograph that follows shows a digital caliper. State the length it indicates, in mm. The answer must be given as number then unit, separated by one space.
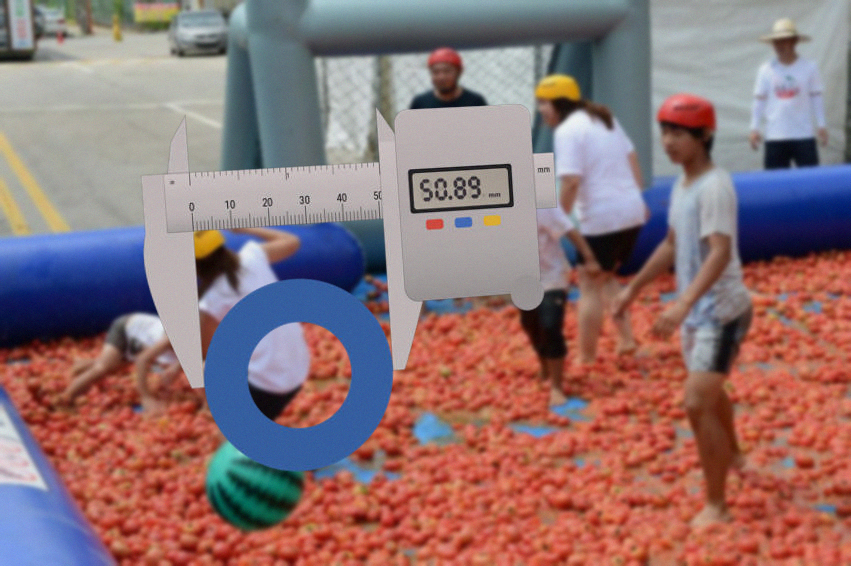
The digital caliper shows 50.89 mm
